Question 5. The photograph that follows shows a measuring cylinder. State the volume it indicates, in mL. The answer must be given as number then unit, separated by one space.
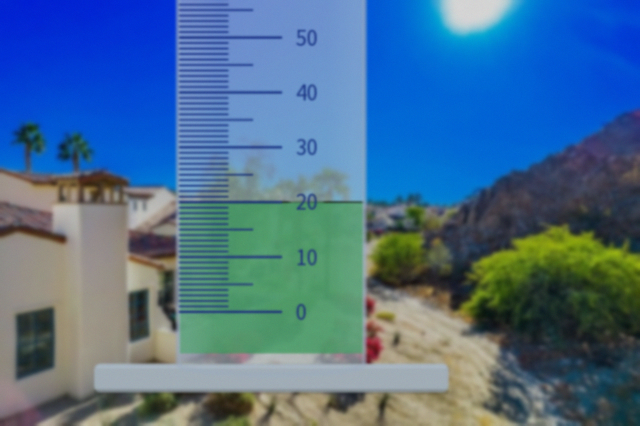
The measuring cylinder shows 20 mL
